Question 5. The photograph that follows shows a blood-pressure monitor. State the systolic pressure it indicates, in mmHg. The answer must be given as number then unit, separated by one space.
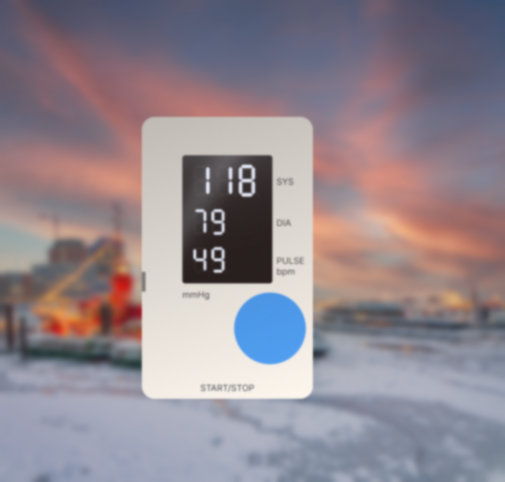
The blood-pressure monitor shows 118 mmHg
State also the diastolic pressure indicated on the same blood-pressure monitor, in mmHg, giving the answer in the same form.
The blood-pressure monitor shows 79 mmHg
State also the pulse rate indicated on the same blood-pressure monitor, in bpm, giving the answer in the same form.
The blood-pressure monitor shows 49 bpm
